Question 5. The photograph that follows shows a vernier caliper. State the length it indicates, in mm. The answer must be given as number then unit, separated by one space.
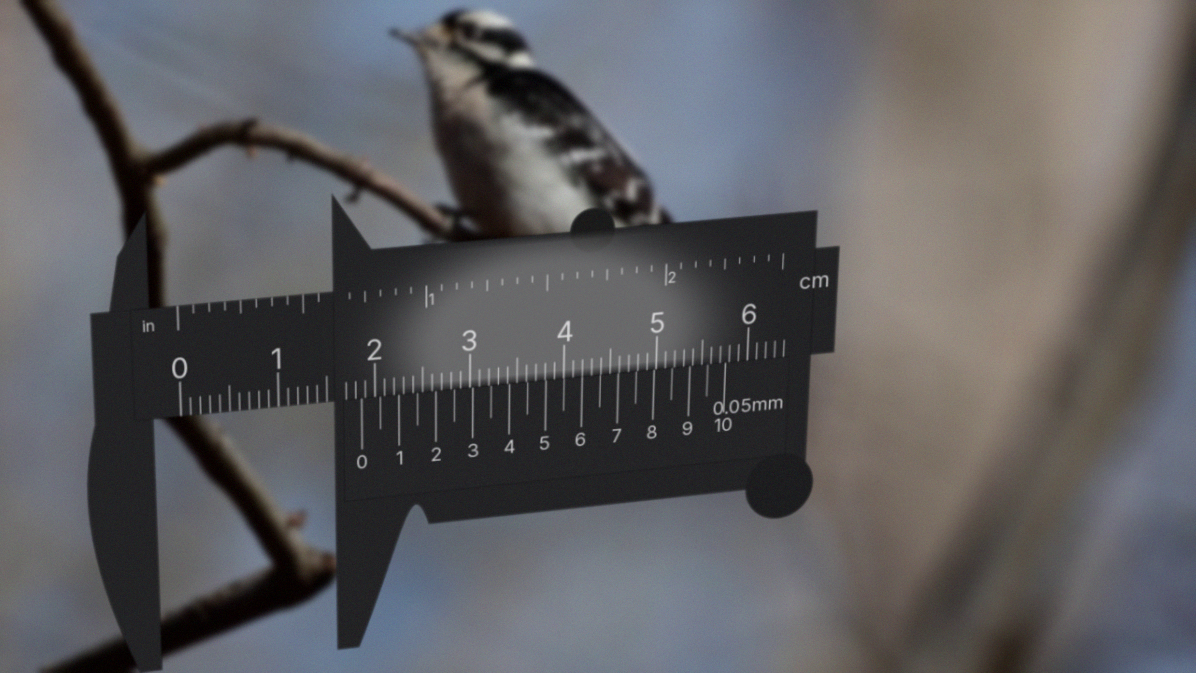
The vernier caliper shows 18.6 mm
